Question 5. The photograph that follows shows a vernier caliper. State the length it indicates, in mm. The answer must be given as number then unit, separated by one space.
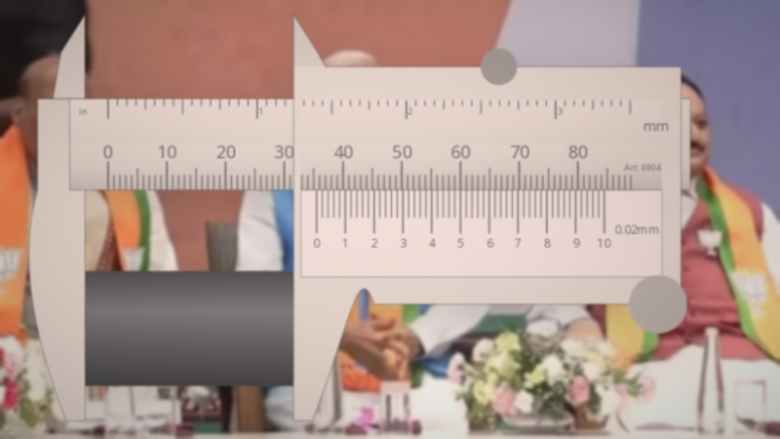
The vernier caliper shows 35.5 mm
